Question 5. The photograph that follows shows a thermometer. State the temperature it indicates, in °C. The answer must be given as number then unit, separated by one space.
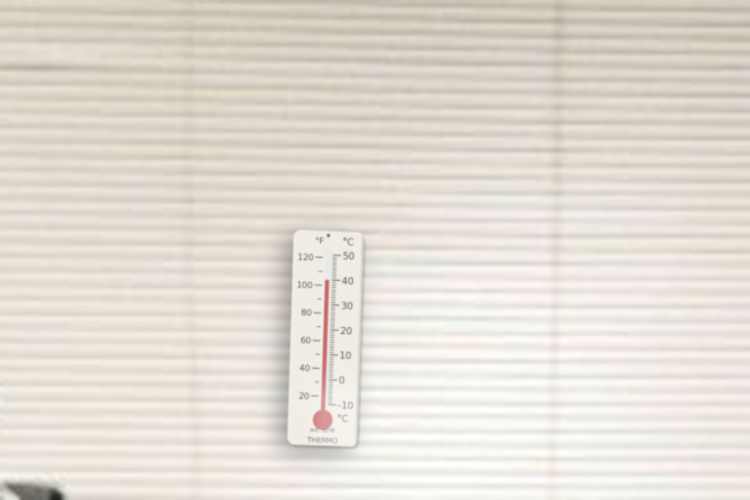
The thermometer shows 40 °C
